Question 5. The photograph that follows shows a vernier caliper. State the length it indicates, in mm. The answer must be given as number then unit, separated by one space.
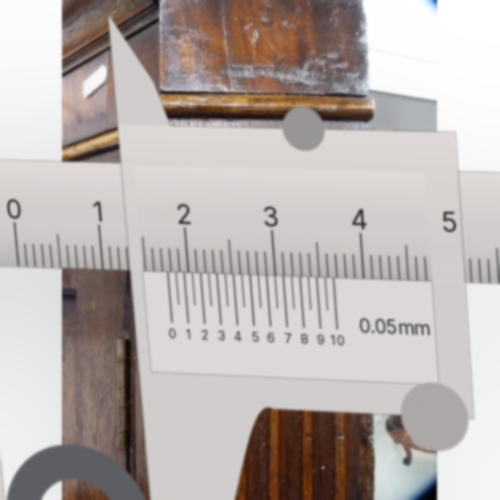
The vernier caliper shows 17.6 mm
